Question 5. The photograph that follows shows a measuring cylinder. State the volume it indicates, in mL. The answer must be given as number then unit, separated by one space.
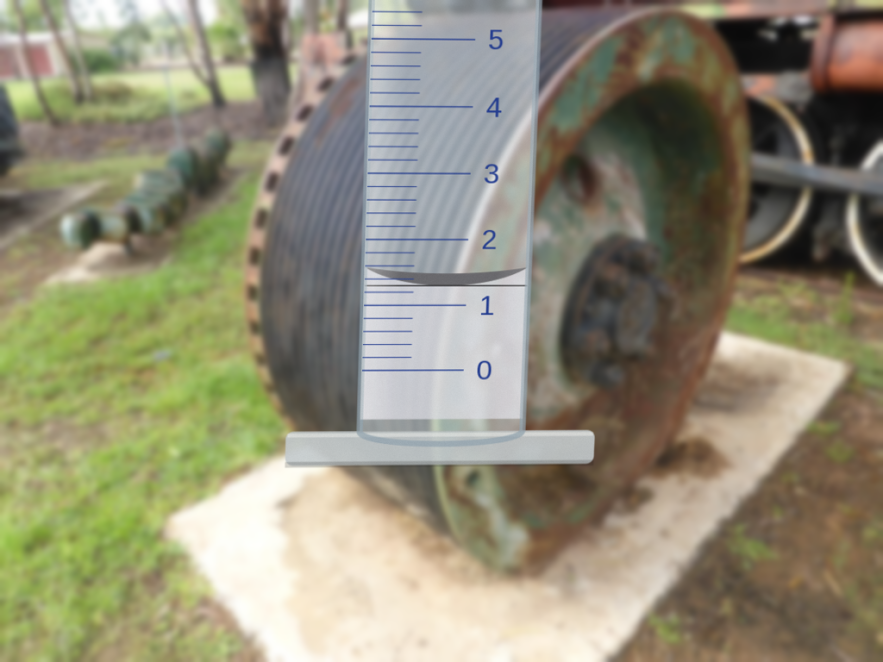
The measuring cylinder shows 1.3 mL
